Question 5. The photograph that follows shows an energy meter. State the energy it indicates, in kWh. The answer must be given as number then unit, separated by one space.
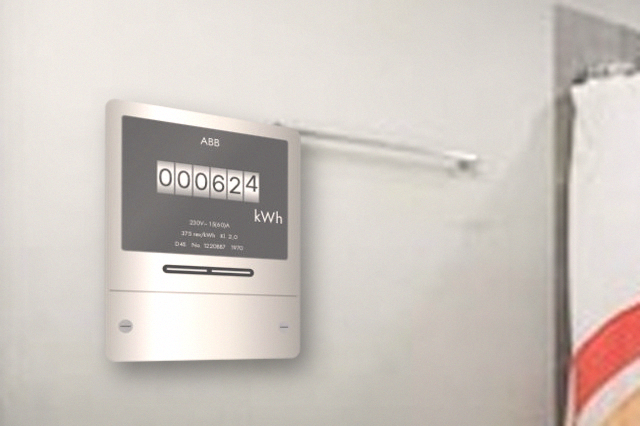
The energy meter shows 624 kWh
